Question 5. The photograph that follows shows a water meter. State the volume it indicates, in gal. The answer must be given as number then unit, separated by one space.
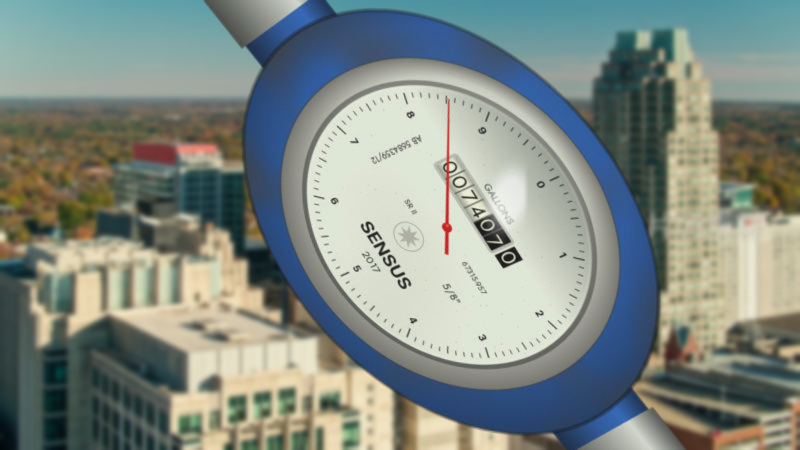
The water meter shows 74068.5 gal
